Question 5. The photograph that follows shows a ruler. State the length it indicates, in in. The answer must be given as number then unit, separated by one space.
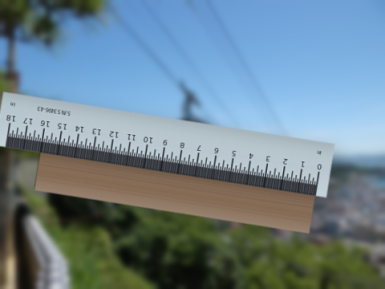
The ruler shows 16 in
